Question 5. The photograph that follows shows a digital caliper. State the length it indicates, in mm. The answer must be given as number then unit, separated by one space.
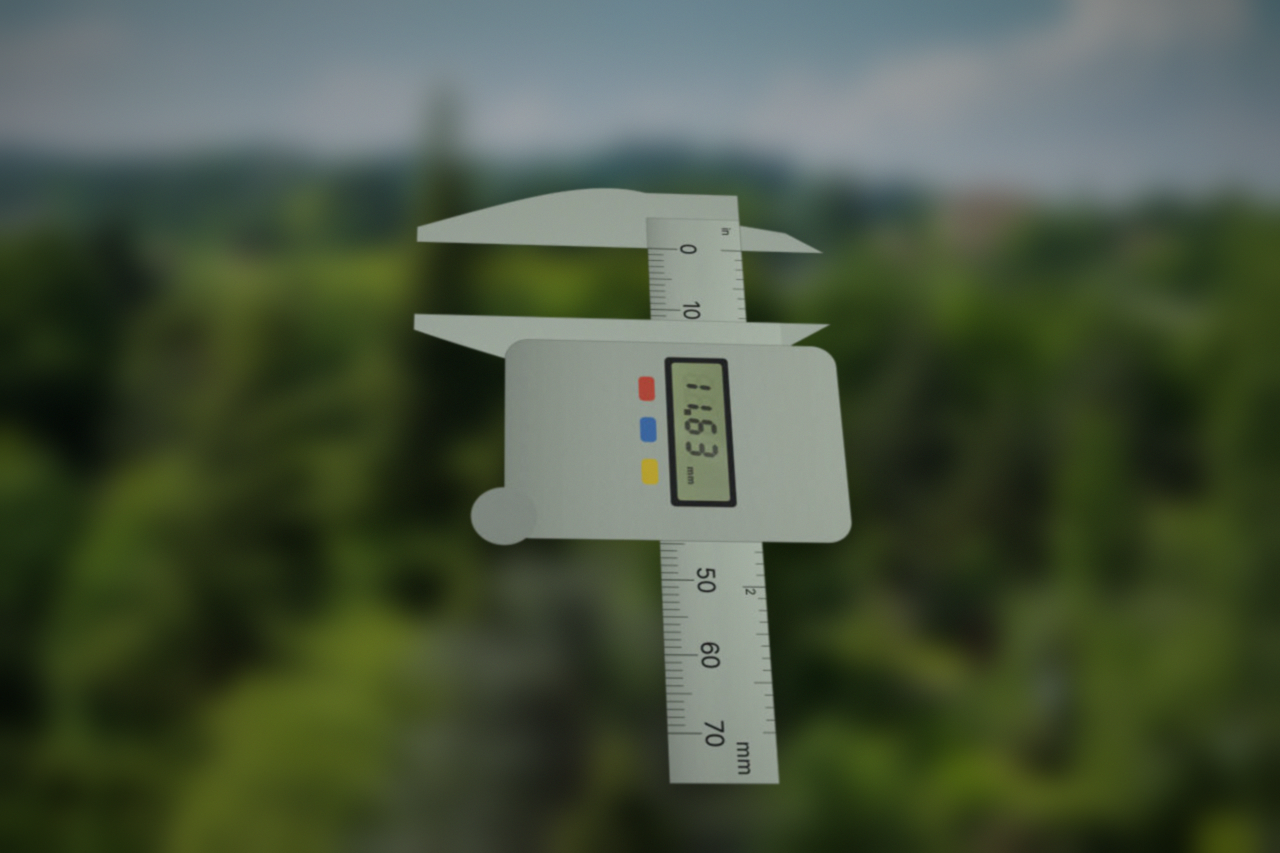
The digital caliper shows 11.63 mm
